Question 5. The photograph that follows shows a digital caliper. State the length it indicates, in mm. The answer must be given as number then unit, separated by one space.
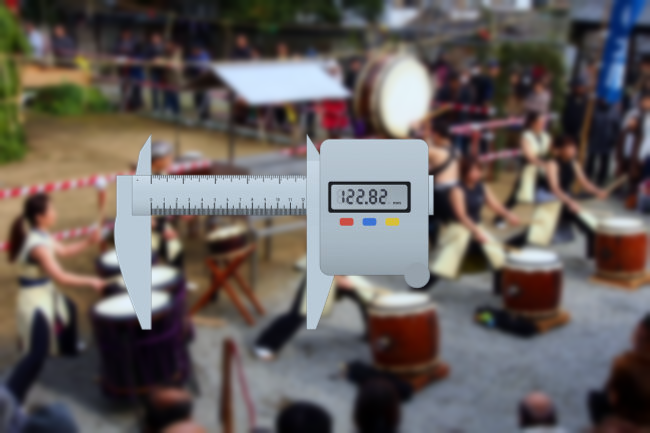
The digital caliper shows 122.82 mm
